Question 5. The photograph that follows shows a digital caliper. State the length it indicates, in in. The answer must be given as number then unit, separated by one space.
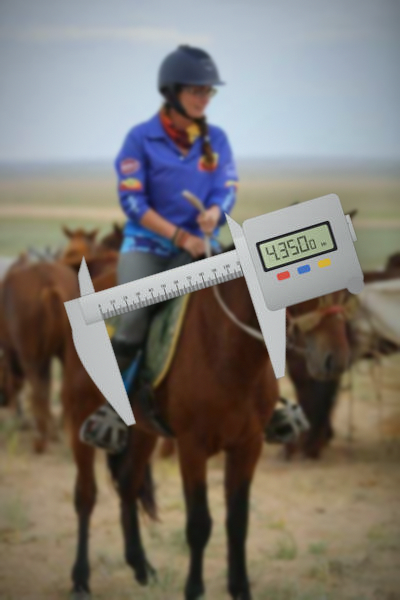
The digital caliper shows 4.3500 in
